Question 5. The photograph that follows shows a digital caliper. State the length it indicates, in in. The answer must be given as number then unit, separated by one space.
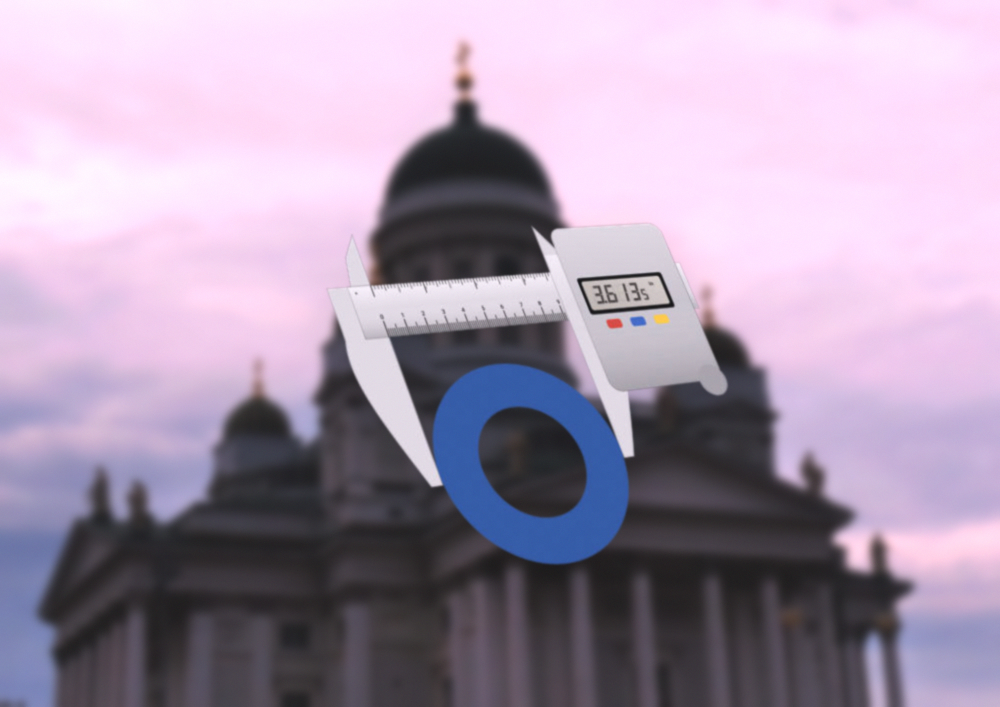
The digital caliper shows 3.6135 in
